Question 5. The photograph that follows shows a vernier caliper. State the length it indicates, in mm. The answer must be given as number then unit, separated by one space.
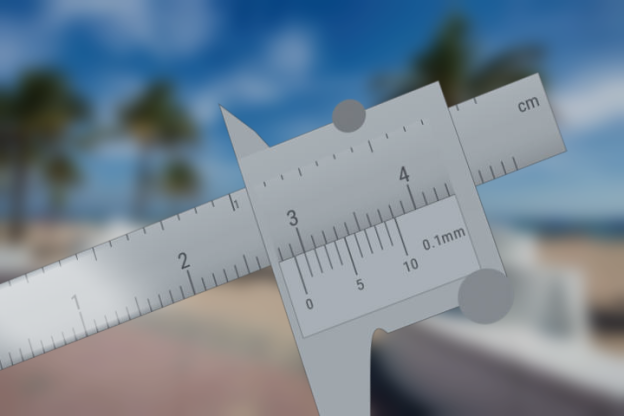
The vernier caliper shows 29.1 mm
